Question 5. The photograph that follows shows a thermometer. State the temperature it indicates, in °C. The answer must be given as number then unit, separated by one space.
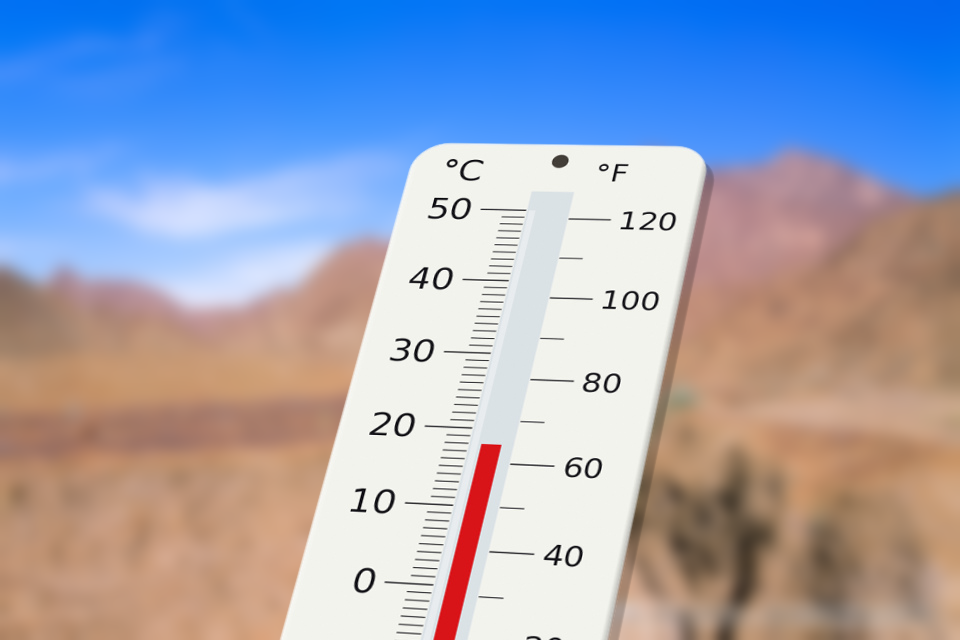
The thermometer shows 18 °C
